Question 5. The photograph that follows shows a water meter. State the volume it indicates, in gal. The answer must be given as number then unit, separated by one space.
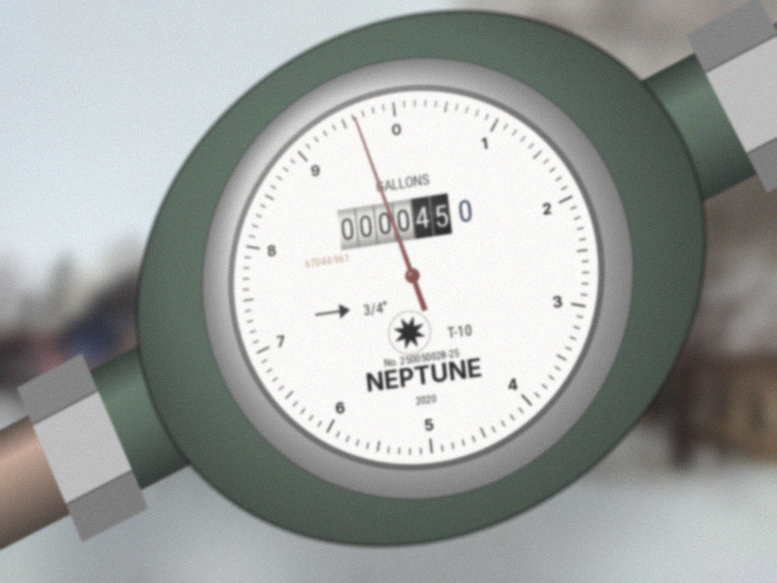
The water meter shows 449.6 gal
